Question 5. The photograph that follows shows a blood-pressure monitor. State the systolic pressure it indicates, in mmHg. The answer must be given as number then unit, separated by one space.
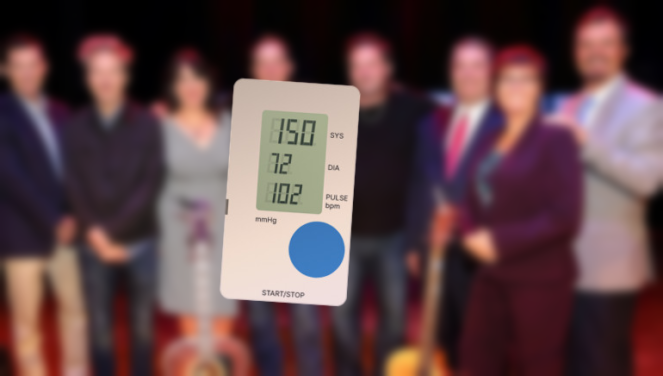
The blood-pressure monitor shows 150 mmHg
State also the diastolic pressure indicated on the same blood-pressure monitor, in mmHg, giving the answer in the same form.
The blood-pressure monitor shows 72 mmHg
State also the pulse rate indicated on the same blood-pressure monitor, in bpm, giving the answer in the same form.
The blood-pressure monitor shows 102 bpm
